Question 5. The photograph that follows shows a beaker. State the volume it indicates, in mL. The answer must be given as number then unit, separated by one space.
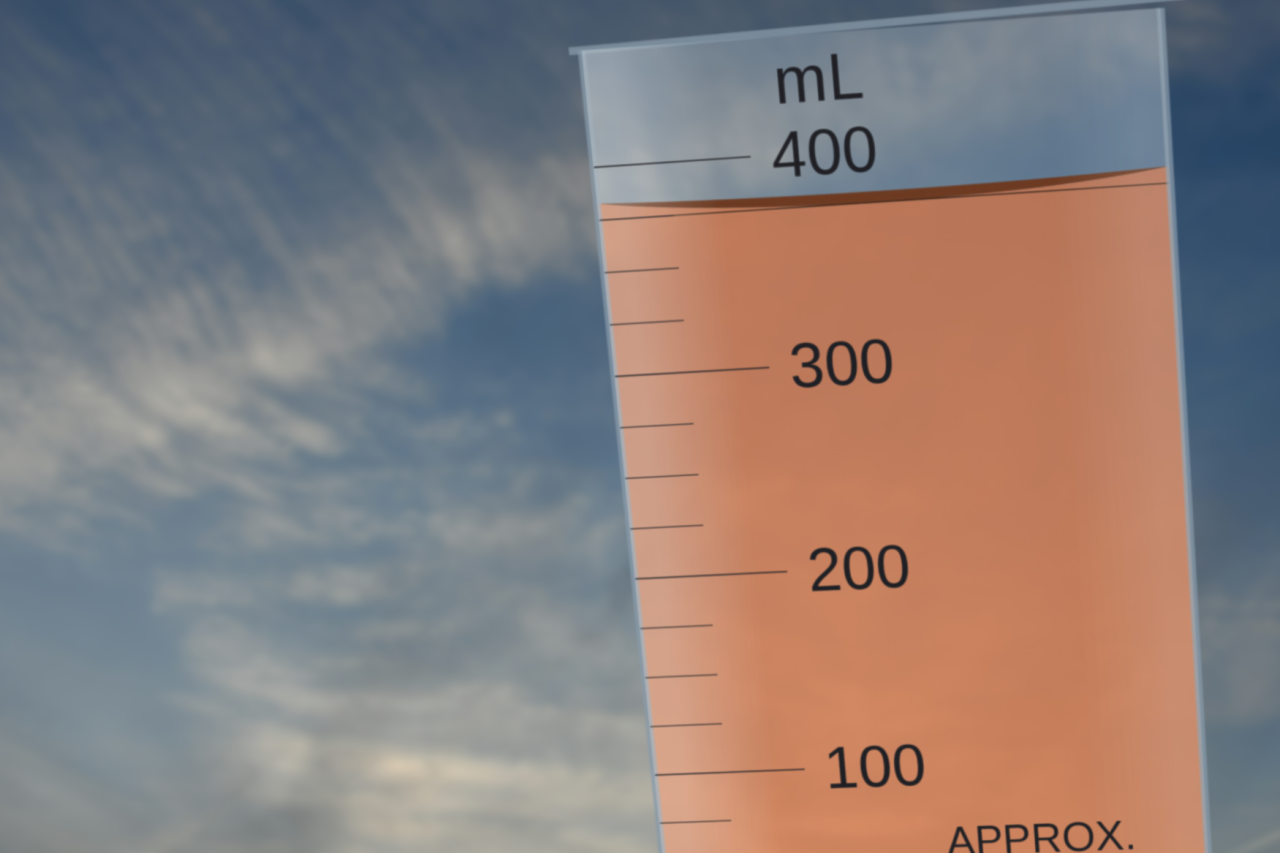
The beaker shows 375 mL
